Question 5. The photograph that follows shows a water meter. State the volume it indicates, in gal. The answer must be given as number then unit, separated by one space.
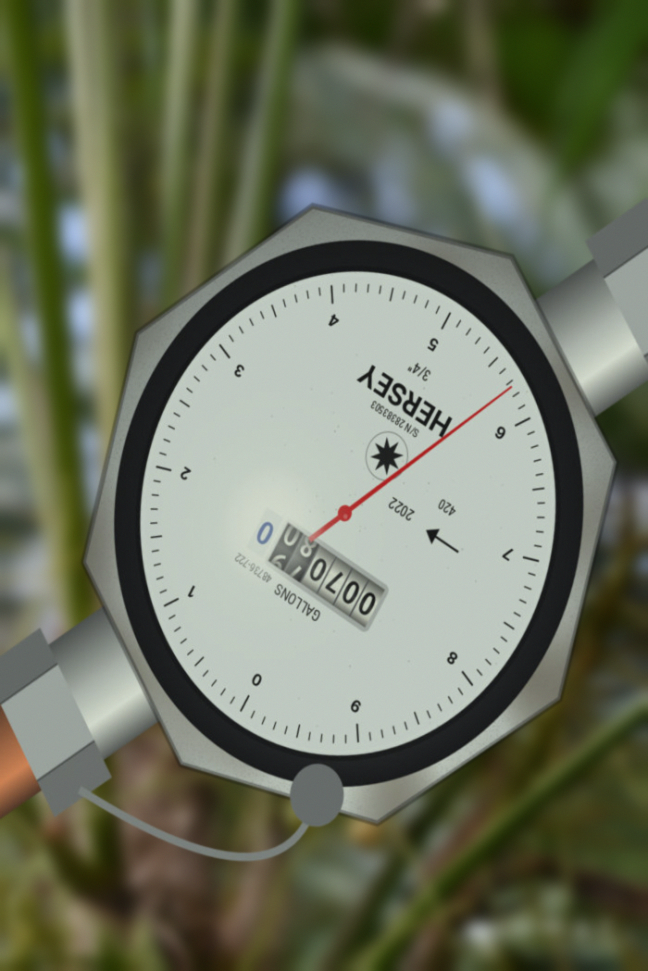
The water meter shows 70795.7 gal
